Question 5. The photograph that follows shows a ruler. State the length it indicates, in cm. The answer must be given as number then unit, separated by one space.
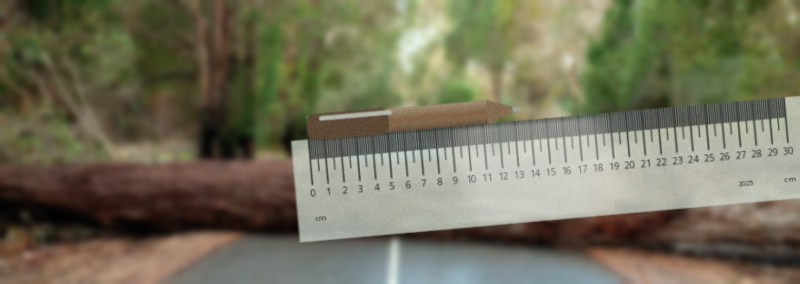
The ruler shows 13.5 cm
